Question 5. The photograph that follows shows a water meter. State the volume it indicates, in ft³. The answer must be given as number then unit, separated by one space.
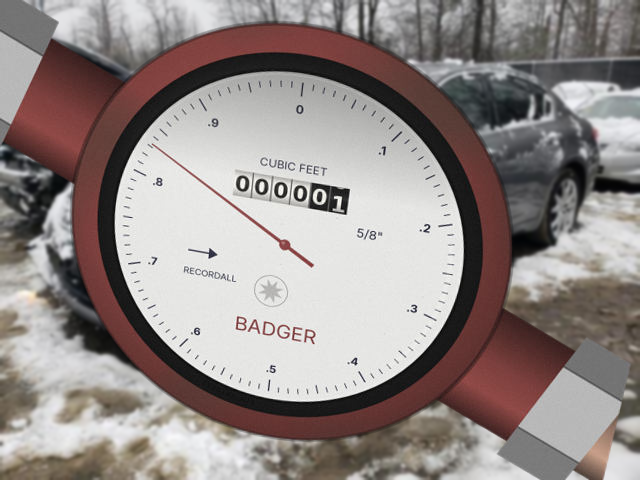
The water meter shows 0.83 ft³
